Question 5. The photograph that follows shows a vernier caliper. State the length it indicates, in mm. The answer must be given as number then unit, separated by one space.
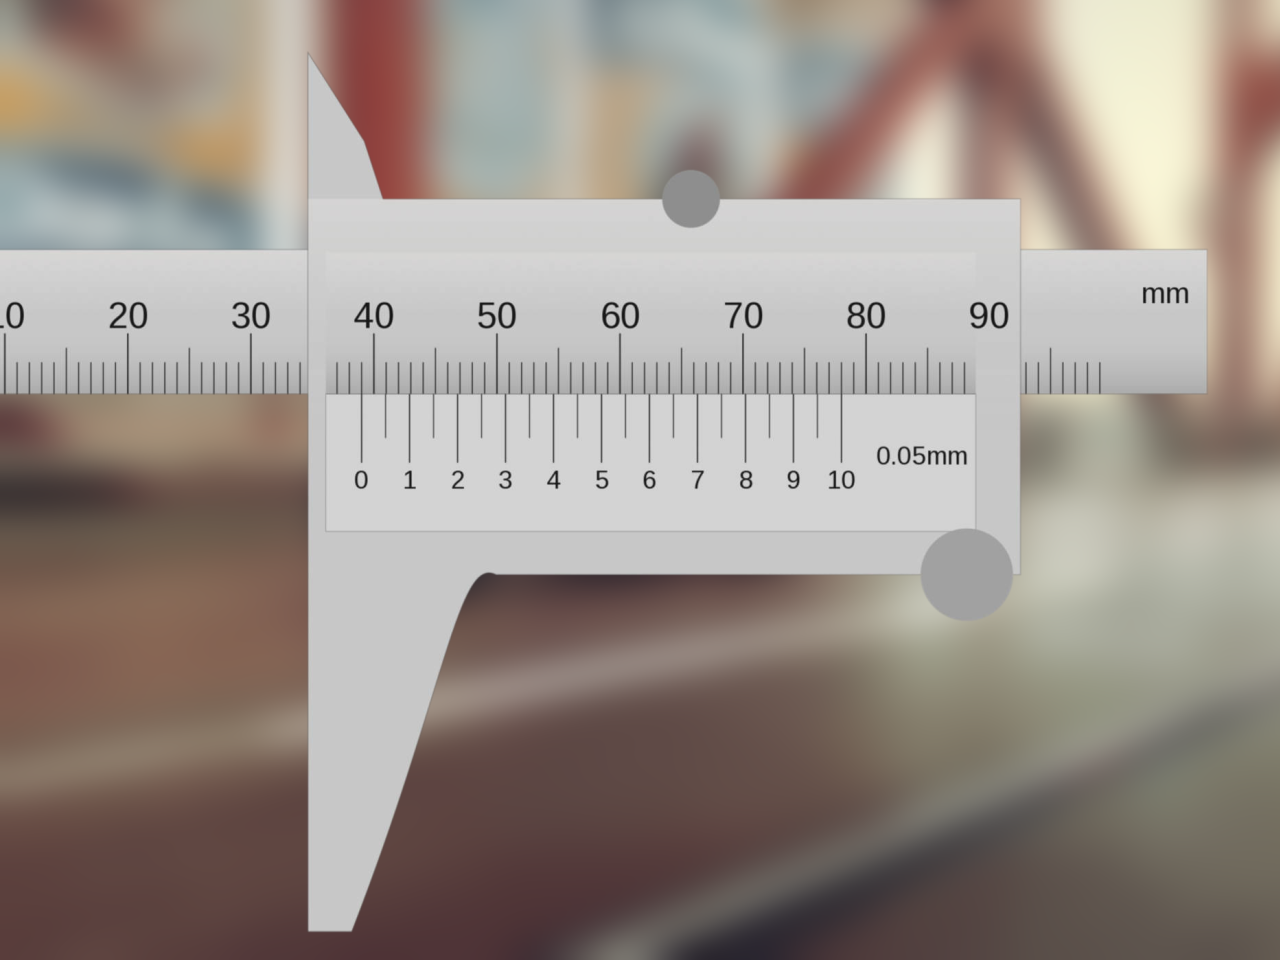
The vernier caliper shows 39.0 mm
